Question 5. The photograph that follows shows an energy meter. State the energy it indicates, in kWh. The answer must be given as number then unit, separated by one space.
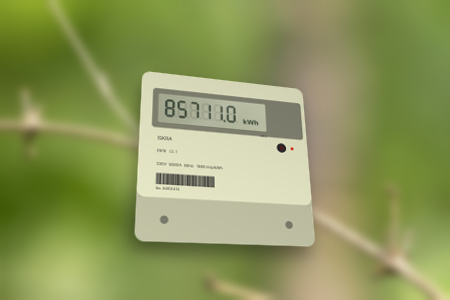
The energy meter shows 85711.0 kWh
